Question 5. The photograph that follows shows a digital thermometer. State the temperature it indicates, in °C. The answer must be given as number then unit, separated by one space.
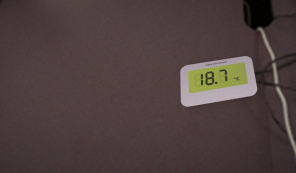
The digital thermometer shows 18.7 °C
